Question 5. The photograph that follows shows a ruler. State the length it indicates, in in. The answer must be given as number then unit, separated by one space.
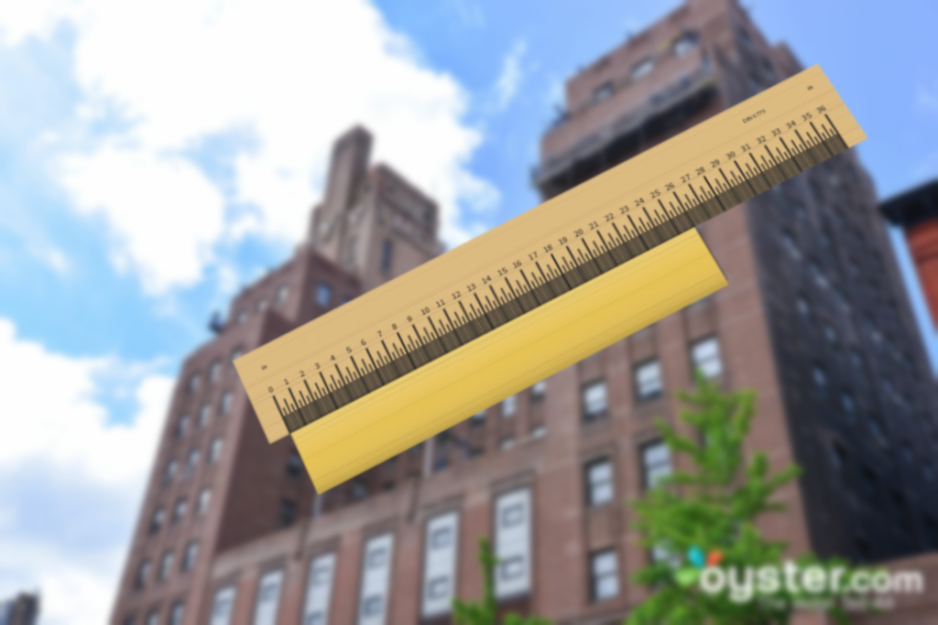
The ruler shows 26 in
